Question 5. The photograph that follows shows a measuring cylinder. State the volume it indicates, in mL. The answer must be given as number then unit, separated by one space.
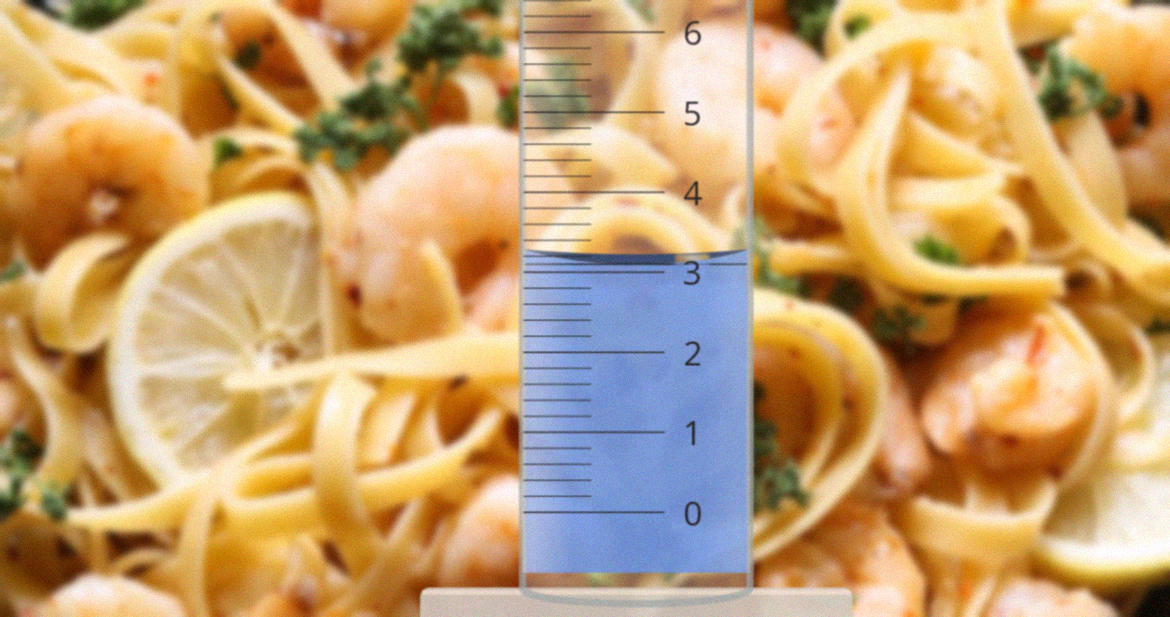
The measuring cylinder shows 3.1 mL
